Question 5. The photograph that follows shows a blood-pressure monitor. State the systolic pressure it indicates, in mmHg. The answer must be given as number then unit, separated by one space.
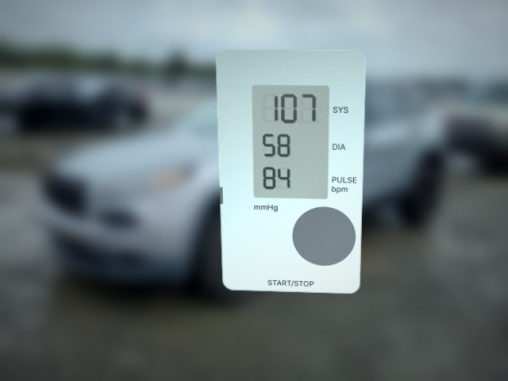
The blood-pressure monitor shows 107 mmHg
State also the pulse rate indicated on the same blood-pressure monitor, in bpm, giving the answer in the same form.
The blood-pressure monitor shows 84 bpm
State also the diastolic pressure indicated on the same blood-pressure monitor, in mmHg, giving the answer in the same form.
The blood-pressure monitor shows 58 mmHg
